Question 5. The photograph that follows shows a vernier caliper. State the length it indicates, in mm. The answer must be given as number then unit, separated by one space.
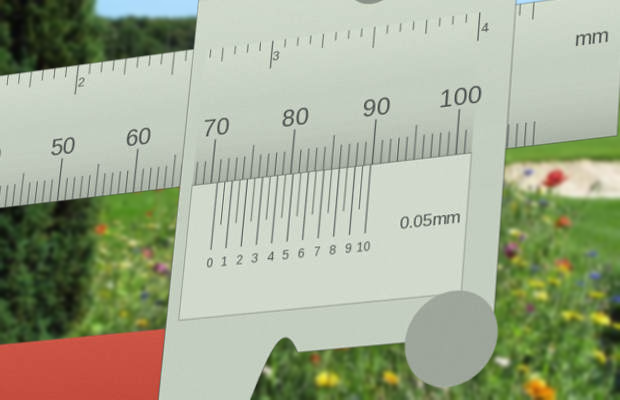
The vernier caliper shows 70.8 mm
